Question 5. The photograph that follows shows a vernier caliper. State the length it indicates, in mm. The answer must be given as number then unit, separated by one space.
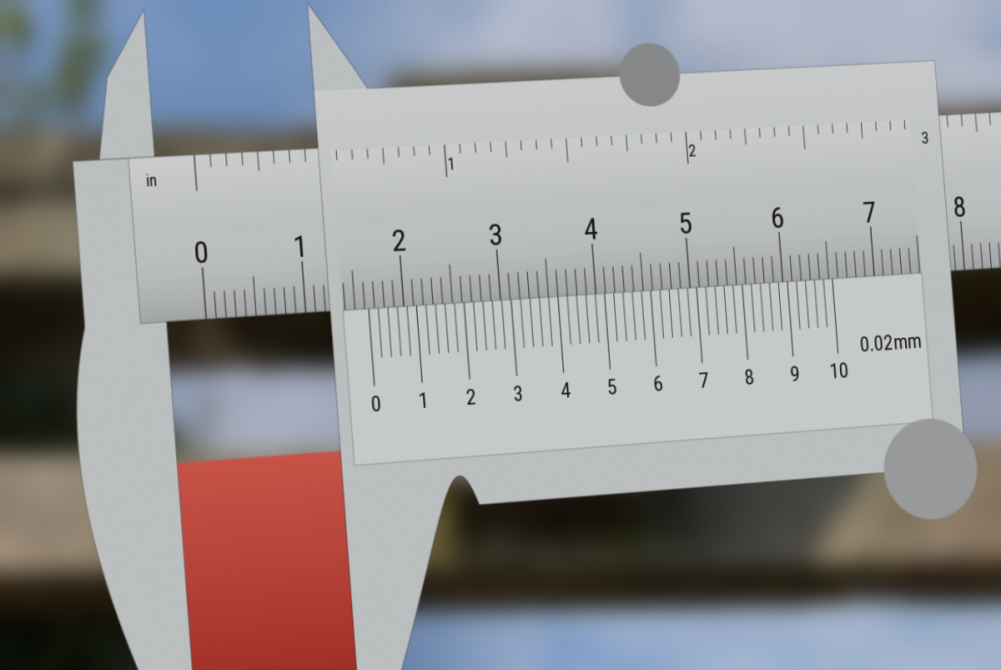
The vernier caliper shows 16.4 mm
